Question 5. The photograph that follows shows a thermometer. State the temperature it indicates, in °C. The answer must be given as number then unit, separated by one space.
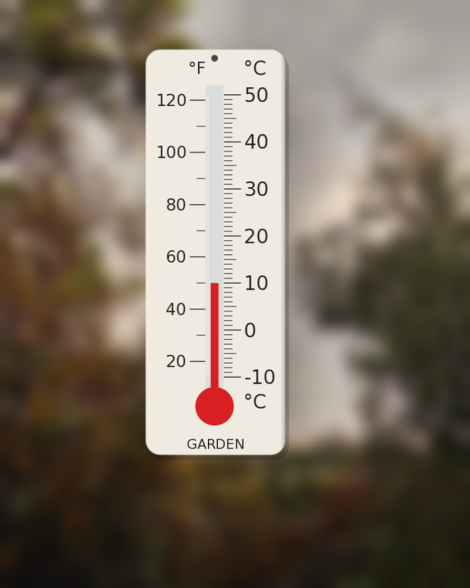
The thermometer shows 10 °C
